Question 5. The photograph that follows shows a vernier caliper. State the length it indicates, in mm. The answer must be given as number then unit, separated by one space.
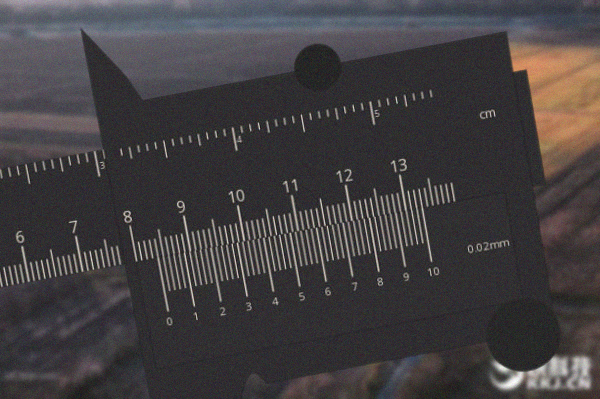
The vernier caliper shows 84.0 mm
